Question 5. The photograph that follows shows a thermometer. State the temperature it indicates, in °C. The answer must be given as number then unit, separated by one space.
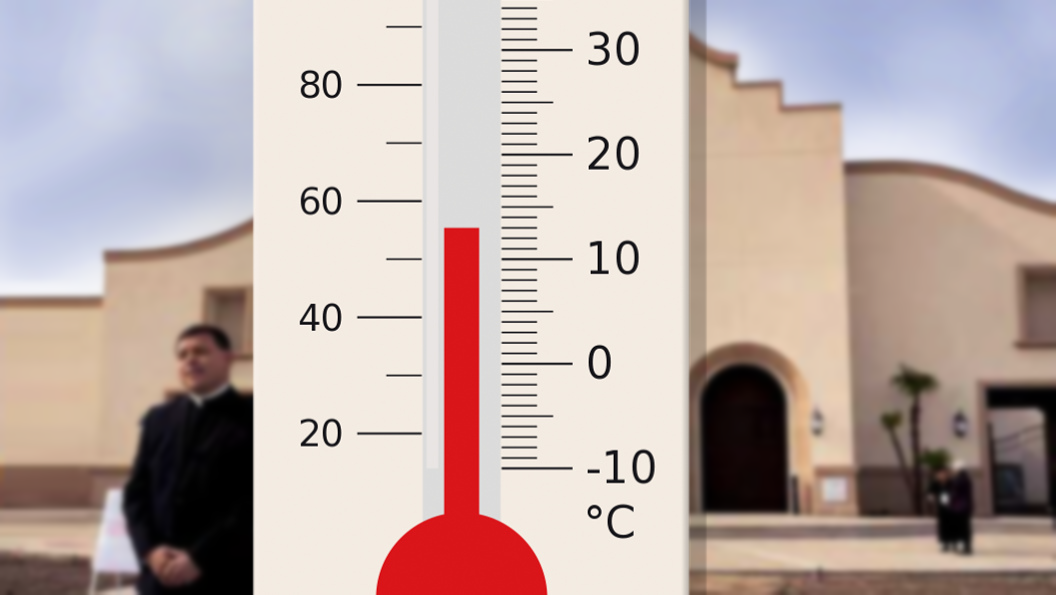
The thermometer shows 13 °C
